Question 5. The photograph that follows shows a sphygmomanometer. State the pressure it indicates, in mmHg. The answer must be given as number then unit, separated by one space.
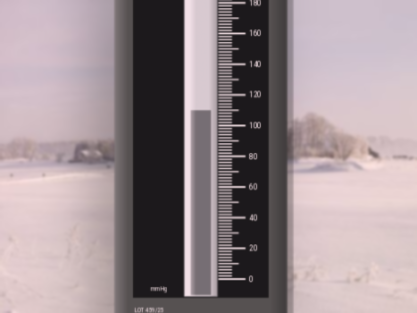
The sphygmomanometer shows 110 mmHg
